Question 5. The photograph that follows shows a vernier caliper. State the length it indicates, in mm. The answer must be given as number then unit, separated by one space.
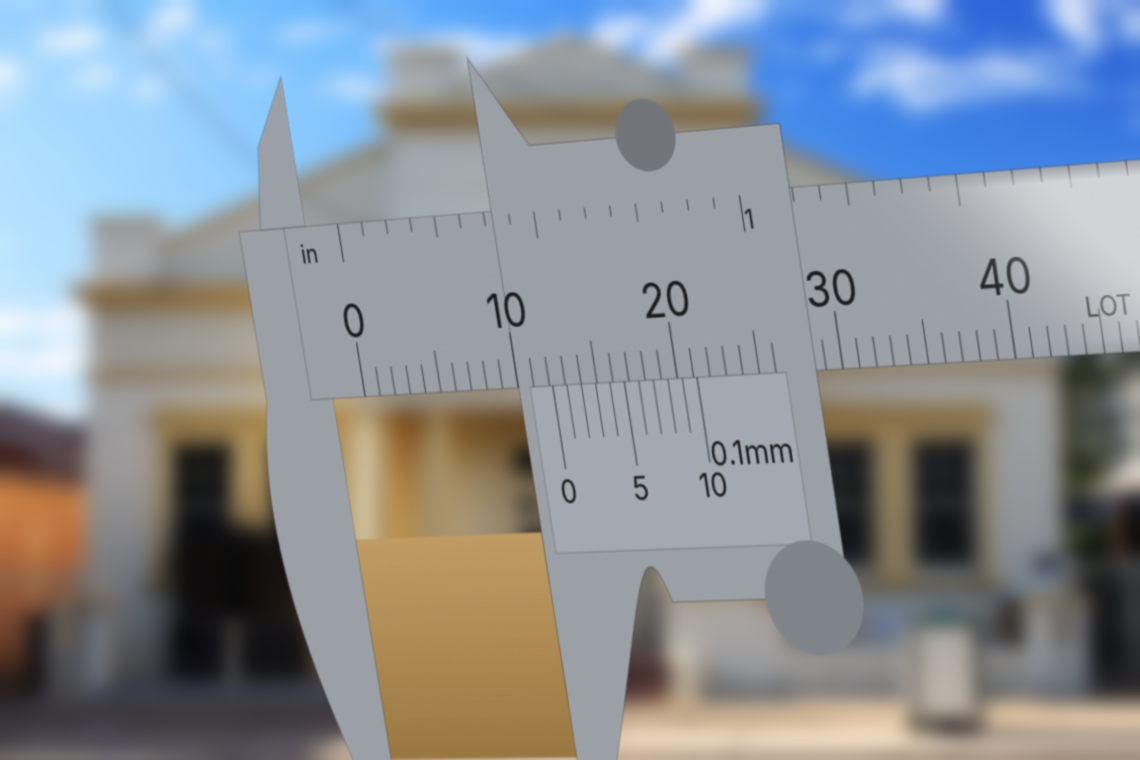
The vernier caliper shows 12.2 mm
